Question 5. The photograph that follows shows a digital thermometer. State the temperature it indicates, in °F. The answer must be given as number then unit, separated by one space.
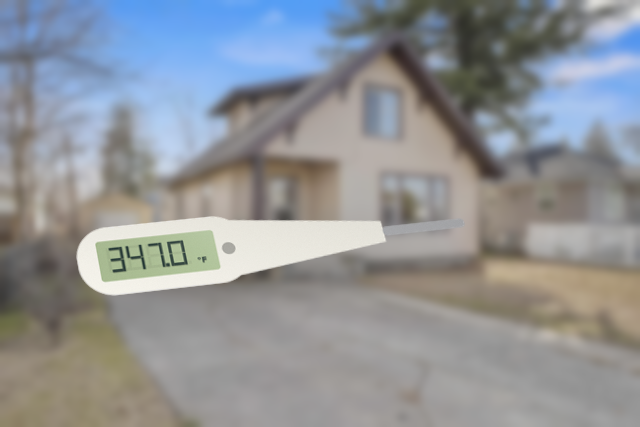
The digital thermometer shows 347.0 °F
